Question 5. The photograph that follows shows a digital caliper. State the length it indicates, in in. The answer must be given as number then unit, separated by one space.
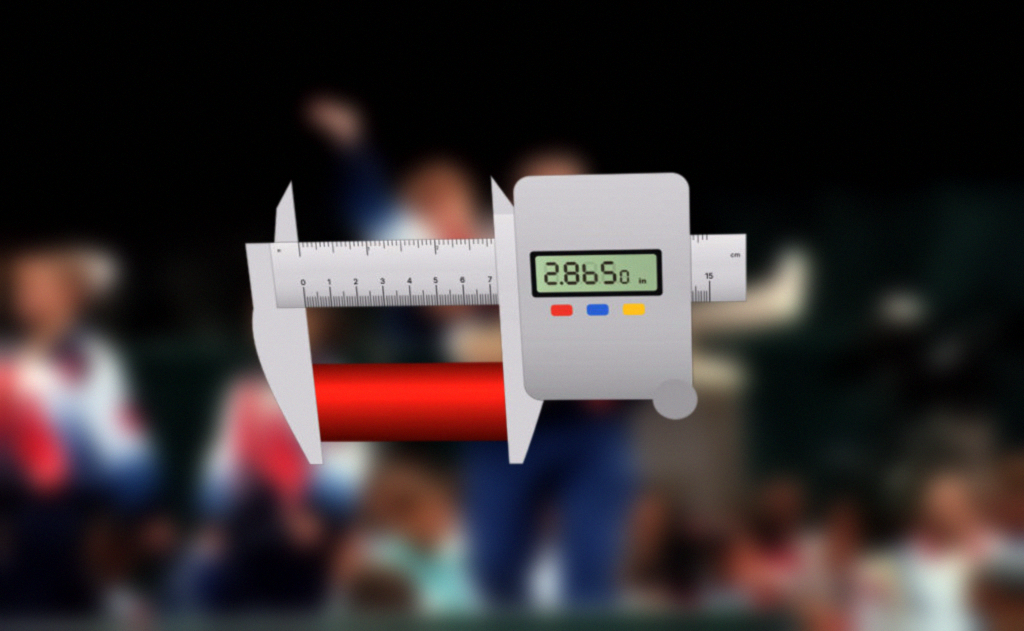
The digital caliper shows 2.8650 in
